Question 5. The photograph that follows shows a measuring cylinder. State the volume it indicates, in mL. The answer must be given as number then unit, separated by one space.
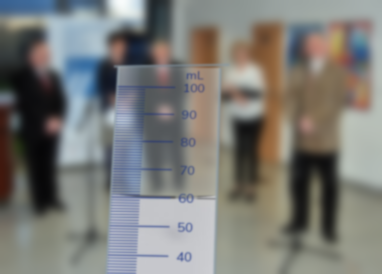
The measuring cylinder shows 60 mL
